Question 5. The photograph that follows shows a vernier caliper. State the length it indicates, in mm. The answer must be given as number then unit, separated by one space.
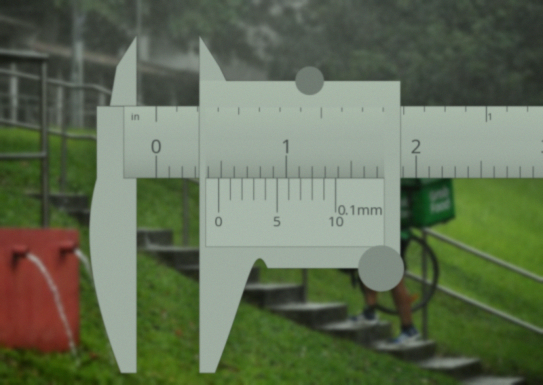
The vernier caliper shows 4.8 mm
